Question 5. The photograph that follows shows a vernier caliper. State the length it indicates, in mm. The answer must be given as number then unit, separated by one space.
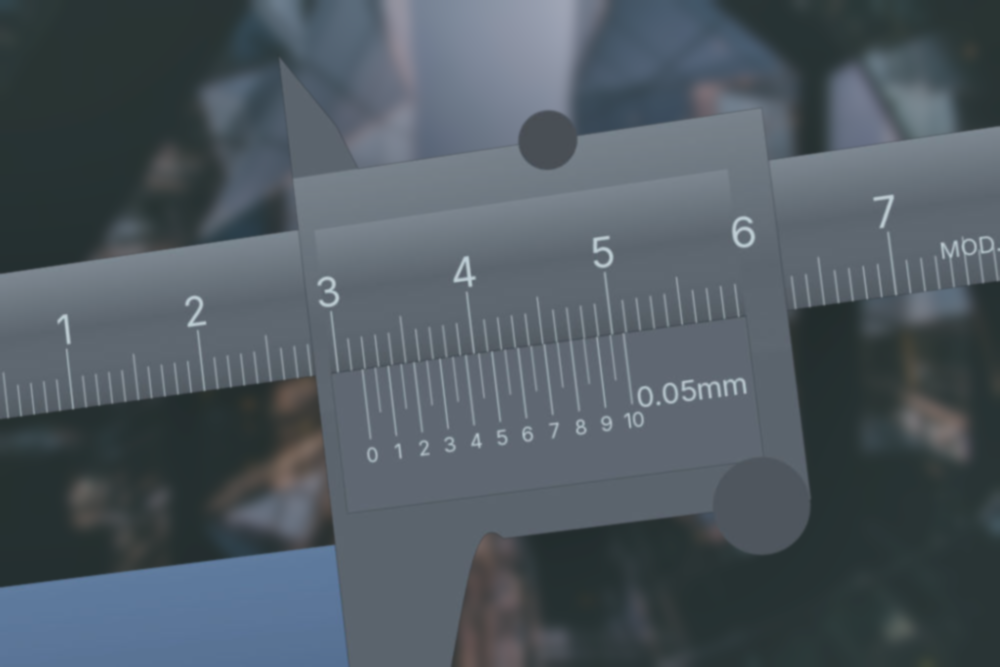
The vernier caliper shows 31.8 mm
